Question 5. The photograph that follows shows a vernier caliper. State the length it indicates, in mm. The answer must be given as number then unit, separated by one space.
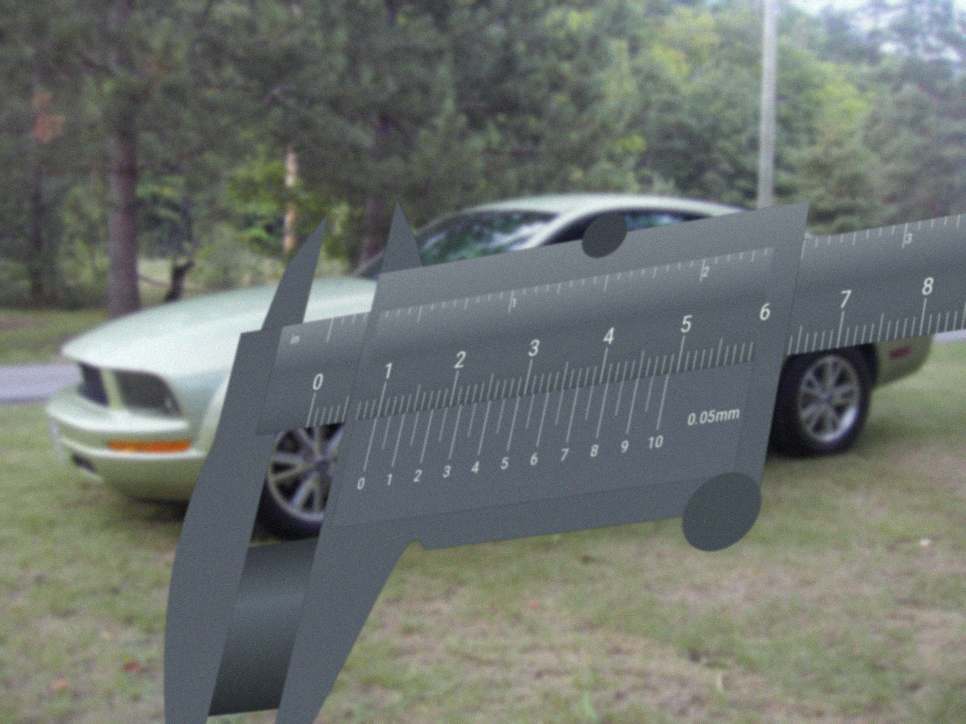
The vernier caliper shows 9.8 mm
